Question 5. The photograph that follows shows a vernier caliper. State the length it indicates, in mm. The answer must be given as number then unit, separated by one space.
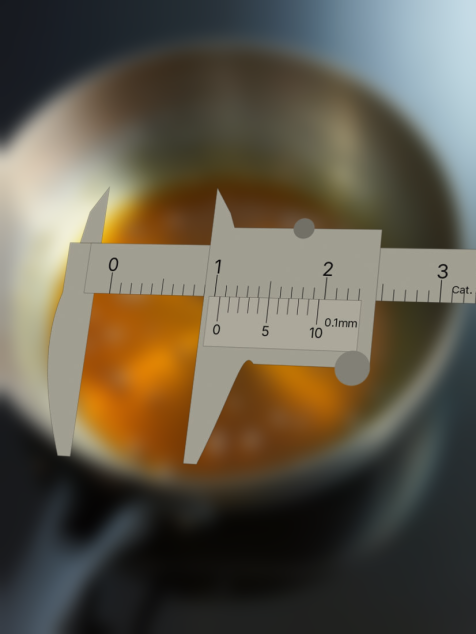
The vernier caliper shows 10.5 mm
